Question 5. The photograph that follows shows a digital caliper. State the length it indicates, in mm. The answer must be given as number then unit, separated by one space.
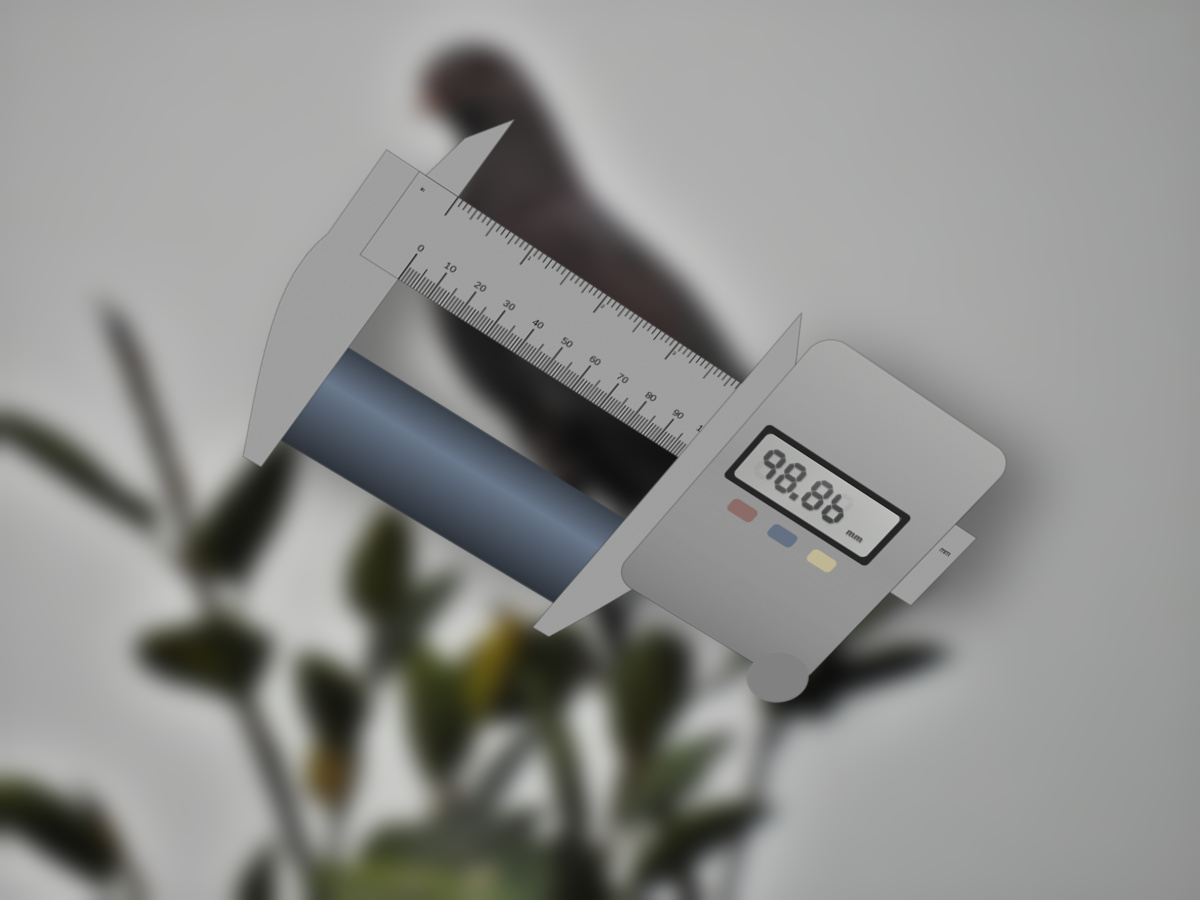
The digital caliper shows 98.86 mm
